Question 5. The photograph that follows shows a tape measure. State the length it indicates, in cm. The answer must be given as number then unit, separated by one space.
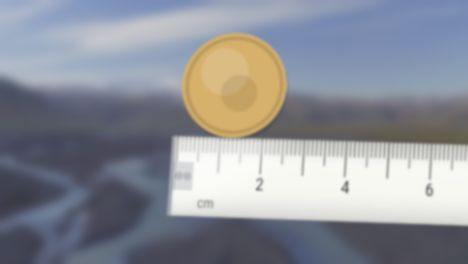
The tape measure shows 2.5 cm
